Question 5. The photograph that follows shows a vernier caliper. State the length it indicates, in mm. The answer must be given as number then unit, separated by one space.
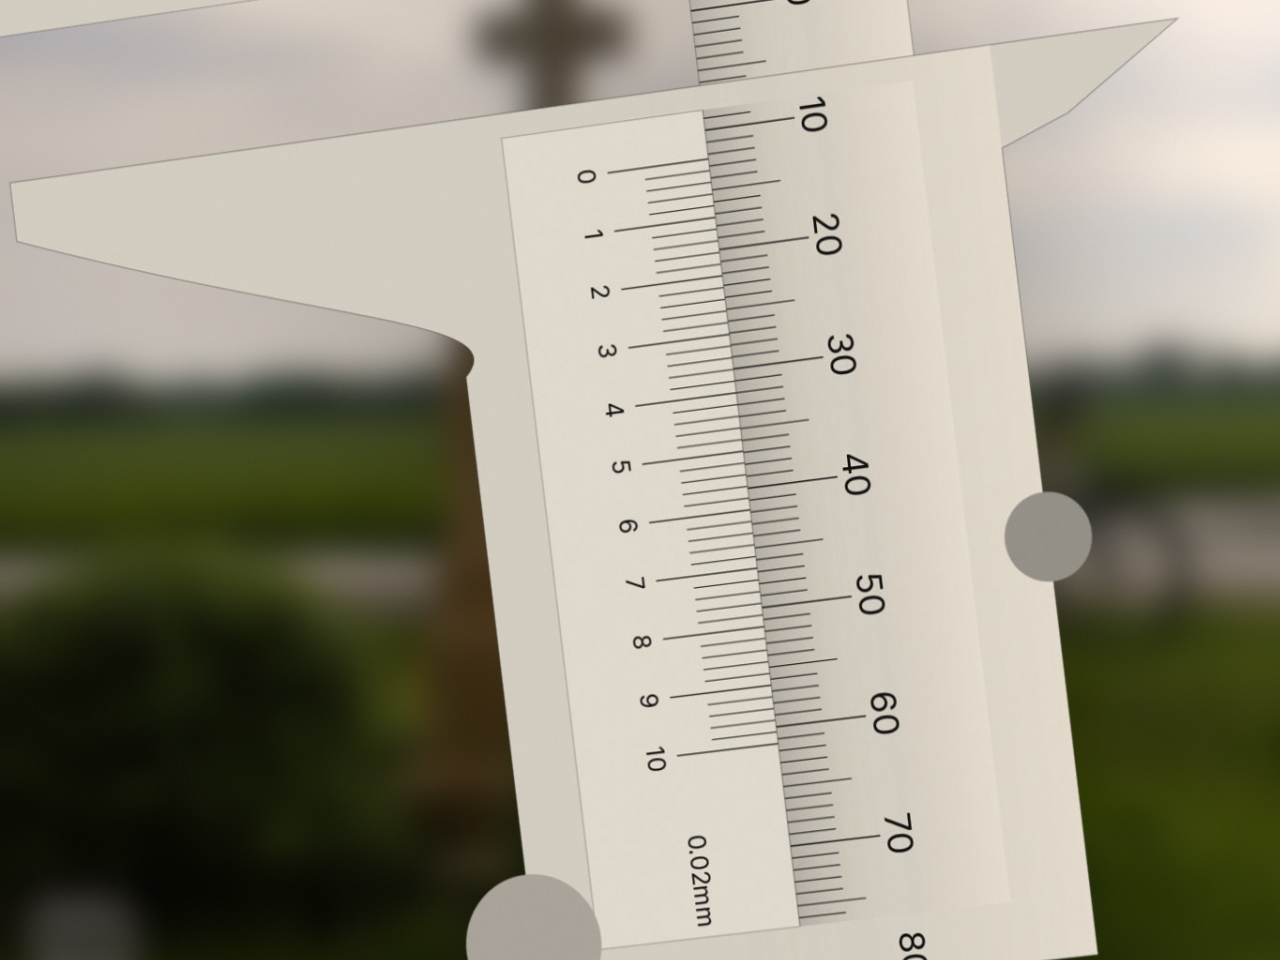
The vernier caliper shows 12.4 mm
